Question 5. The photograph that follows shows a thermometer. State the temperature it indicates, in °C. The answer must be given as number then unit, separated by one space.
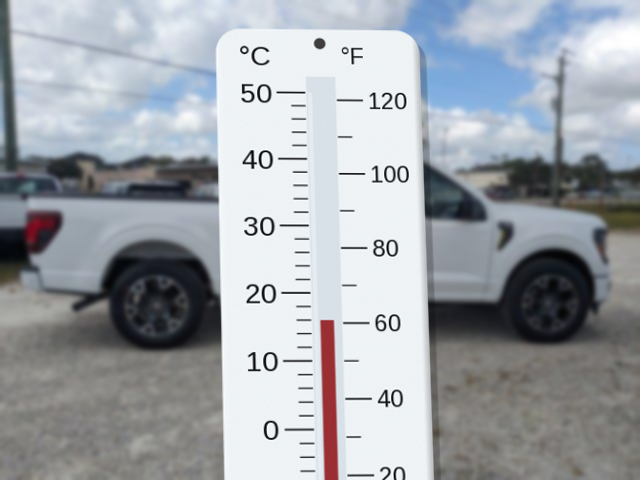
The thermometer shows 16 °C
